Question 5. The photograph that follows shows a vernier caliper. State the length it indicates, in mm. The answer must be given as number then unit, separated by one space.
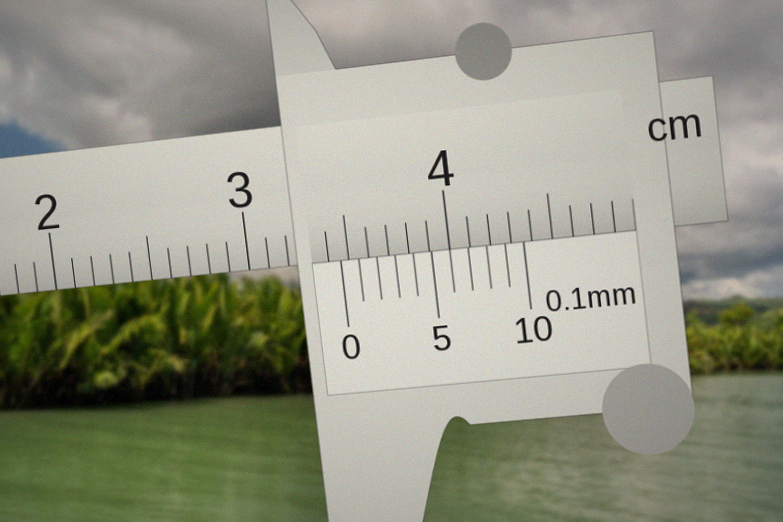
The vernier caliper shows 34.6 mm
